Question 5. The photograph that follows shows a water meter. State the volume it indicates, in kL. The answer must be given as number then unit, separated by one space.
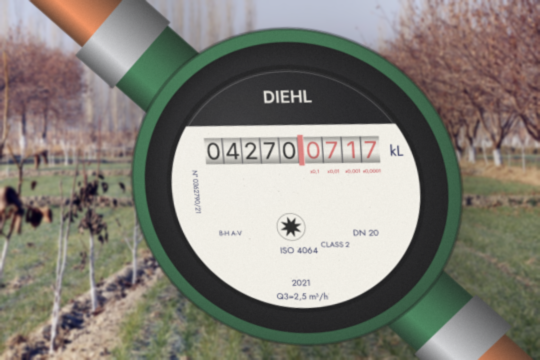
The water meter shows 4270.0717 kL
